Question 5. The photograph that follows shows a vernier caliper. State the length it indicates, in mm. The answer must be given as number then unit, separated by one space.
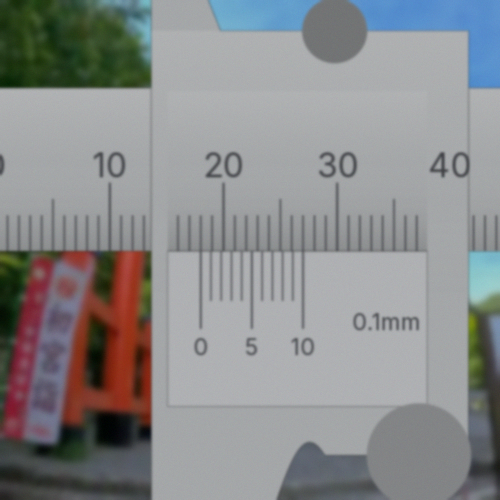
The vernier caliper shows 18.0 mm
